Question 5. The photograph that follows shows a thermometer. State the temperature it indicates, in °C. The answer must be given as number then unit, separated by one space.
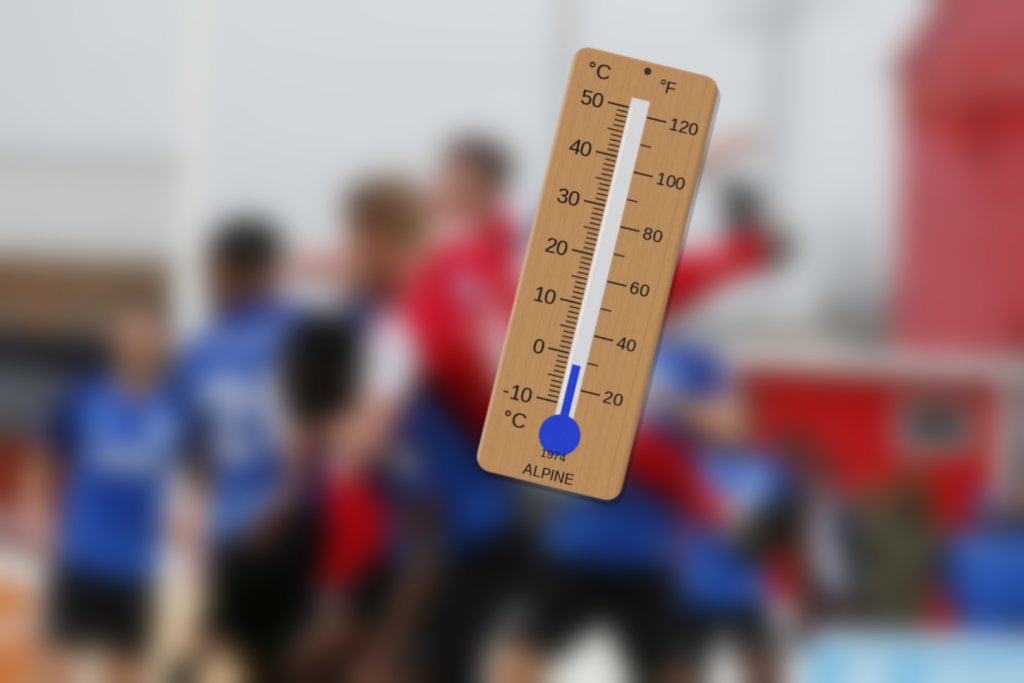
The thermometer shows -2 °C
